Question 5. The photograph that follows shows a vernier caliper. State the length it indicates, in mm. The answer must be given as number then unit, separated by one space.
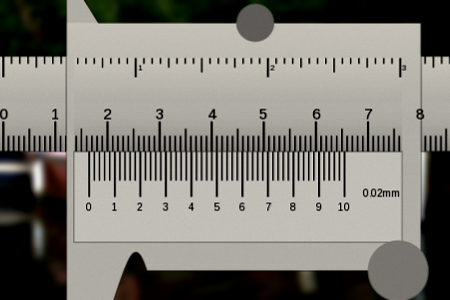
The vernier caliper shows 16.5 mm
